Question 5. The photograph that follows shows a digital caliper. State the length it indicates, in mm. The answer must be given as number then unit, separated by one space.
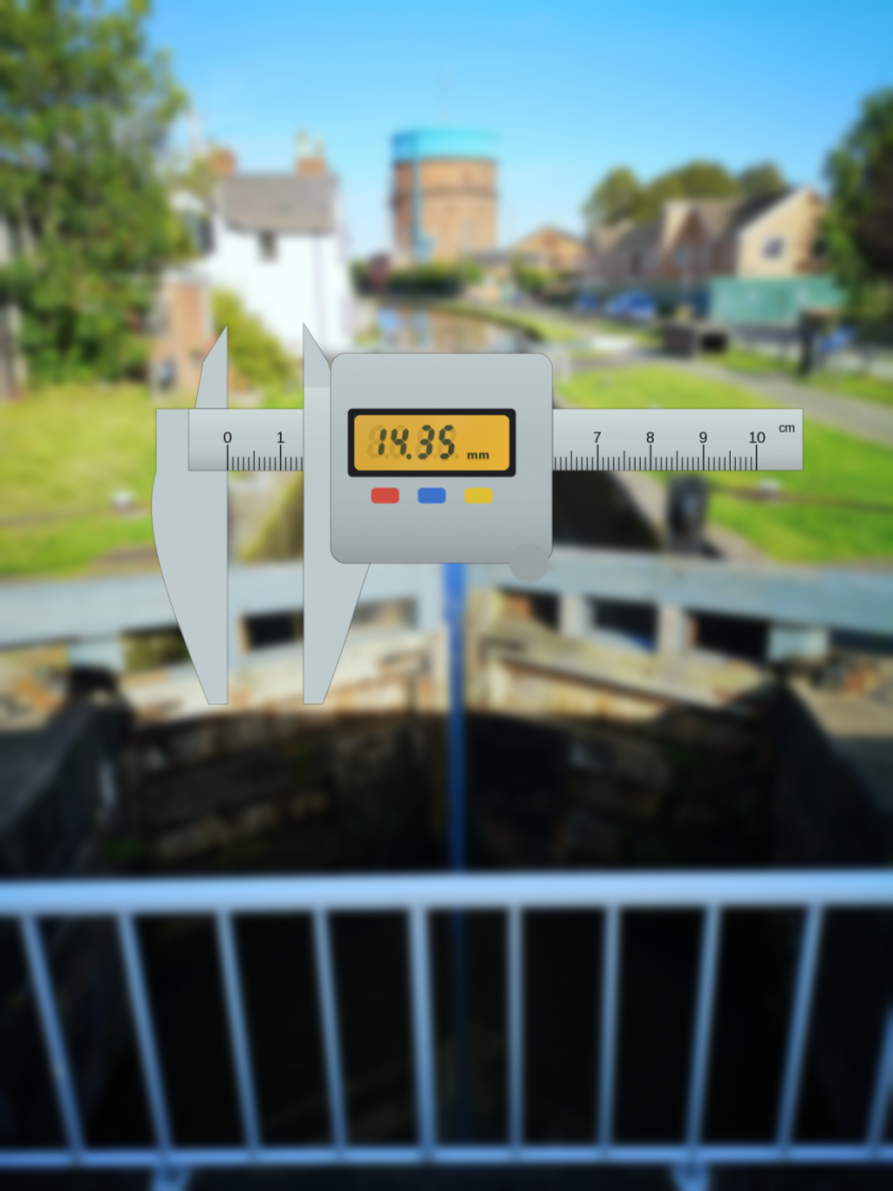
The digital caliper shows 14.35 mm
